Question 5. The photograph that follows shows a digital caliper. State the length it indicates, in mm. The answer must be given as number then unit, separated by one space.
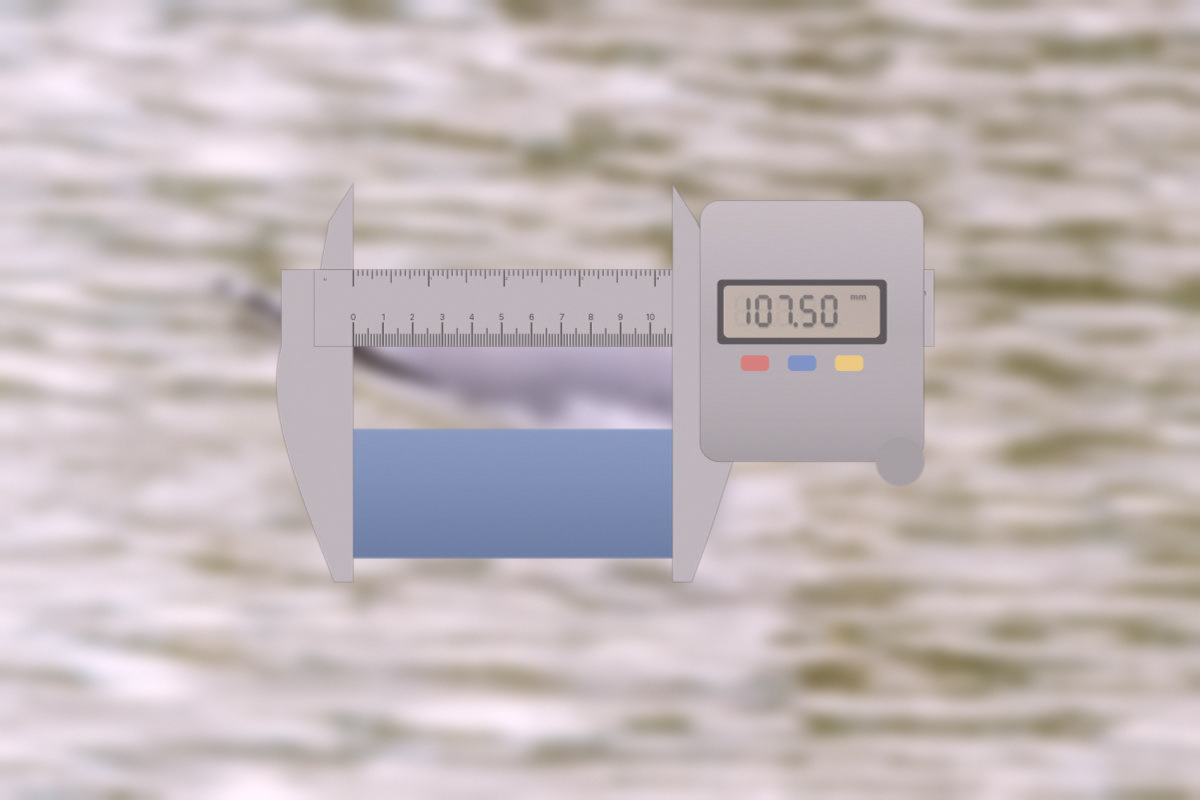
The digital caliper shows 107.50 mm
